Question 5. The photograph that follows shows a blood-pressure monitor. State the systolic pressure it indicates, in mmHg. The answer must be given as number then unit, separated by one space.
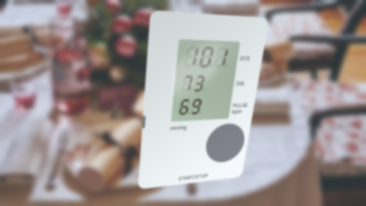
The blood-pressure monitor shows 101 mmHg
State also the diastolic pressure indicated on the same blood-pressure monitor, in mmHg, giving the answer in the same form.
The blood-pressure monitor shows 73 mmHg
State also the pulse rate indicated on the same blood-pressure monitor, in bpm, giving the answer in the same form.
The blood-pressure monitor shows 69 bpm
